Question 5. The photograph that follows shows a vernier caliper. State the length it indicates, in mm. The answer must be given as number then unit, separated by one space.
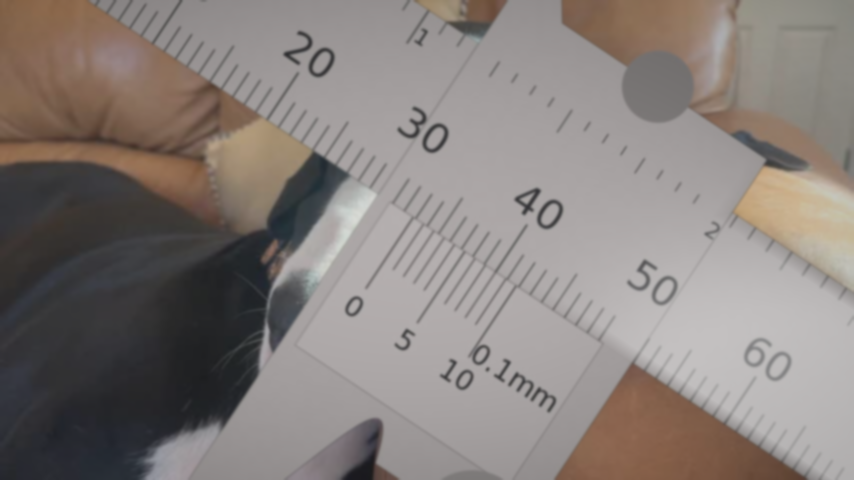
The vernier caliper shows 32.8 mm
